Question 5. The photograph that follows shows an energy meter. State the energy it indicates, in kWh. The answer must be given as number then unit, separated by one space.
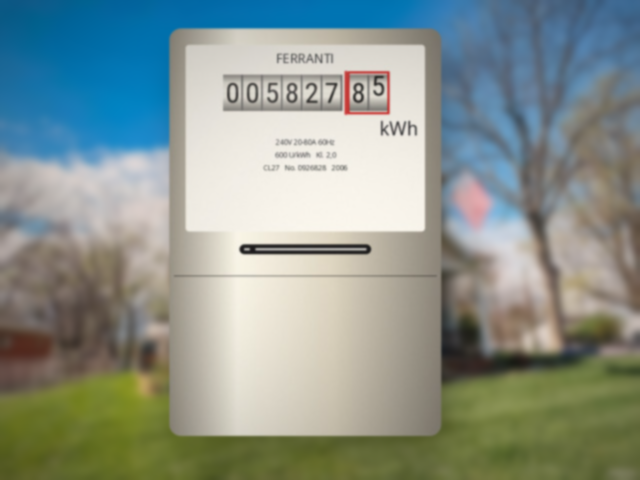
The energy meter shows 5827.85 kWh
